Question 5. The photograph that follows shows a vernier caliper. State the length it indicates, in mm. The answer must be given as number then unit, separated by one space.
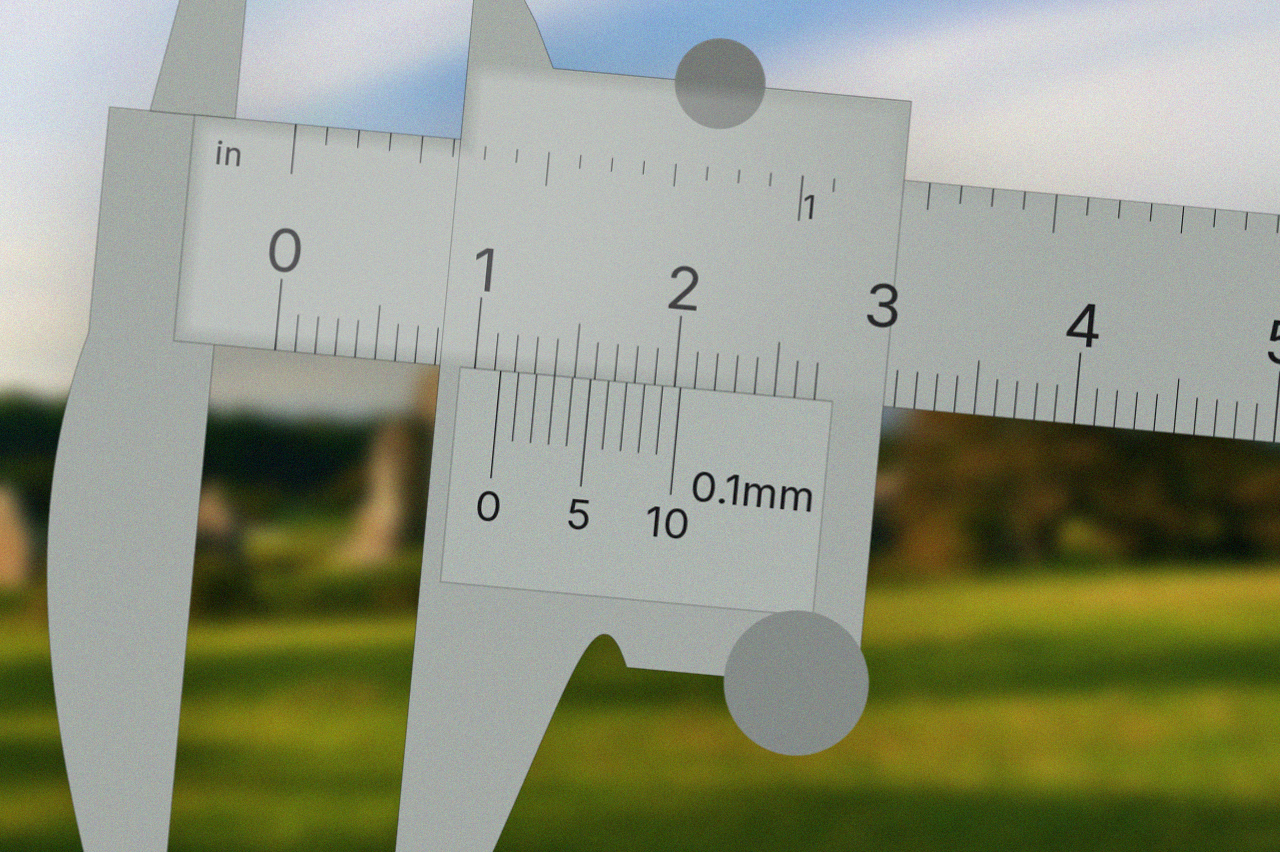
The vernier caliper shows 11.3 mm
